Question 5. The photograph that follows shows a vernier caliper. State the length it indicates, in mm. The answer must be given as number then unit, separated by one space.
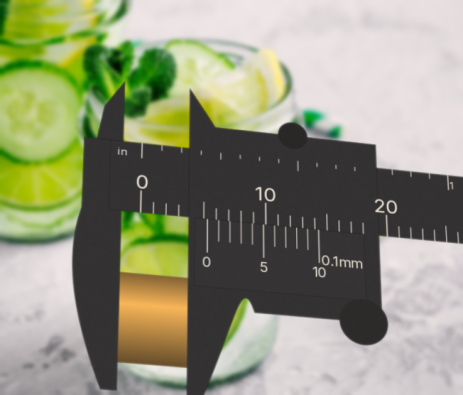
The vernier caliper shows 5.3 mm
